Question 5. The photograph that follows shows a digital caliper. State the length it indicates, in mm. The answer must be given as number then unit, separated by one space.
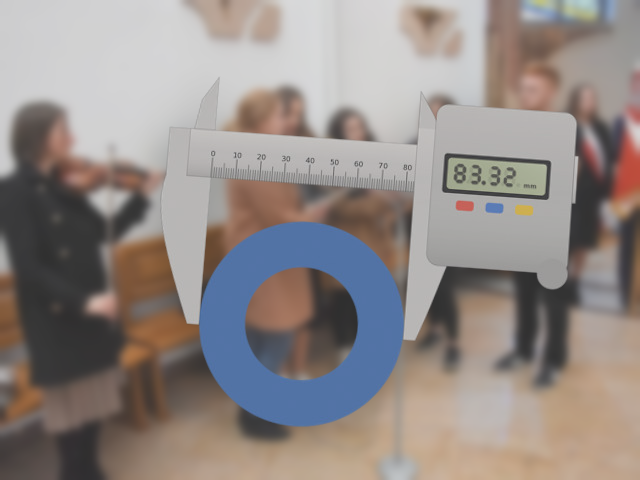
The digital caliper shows 83.32 mm
